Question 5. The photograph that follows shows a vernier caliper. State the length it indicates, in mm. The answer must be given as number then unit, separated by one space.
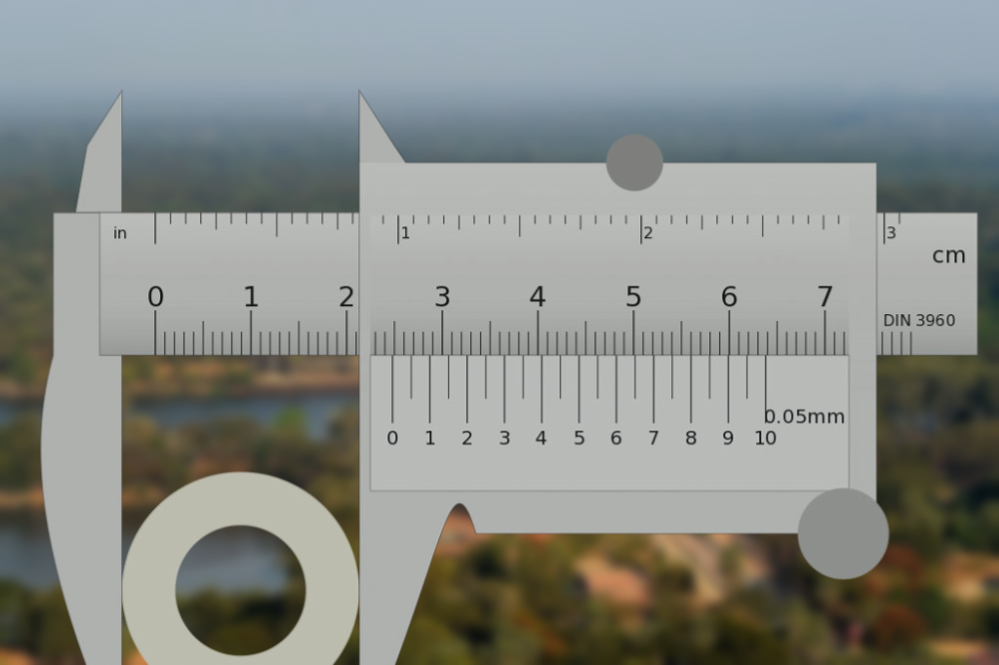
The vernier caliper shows 24.8 mm
